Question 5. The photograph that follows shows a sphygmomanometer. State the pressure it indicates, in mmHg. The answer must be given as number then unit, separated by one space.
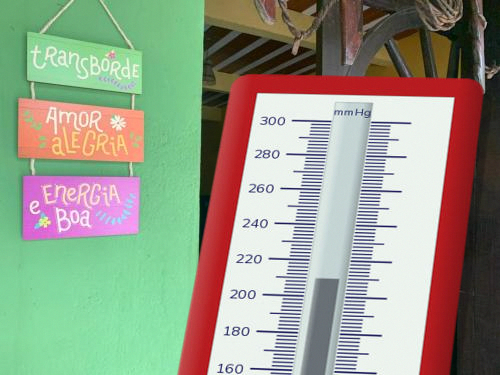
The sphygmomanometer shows 210 mmHg
